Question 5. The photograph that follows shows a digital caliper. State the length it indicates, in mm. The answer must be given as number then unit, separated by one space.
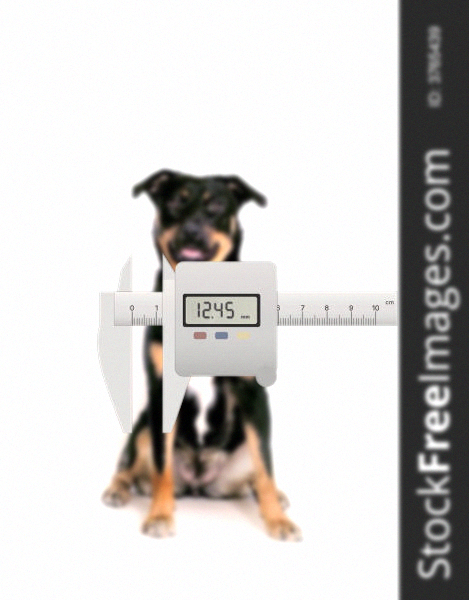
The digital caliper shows 12.45 mm
